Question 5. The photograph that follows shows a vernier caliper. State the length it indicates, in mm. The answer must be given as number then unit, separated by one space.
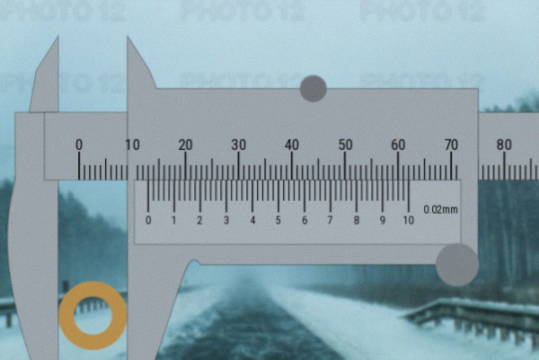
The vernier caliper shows 13.0 mm
